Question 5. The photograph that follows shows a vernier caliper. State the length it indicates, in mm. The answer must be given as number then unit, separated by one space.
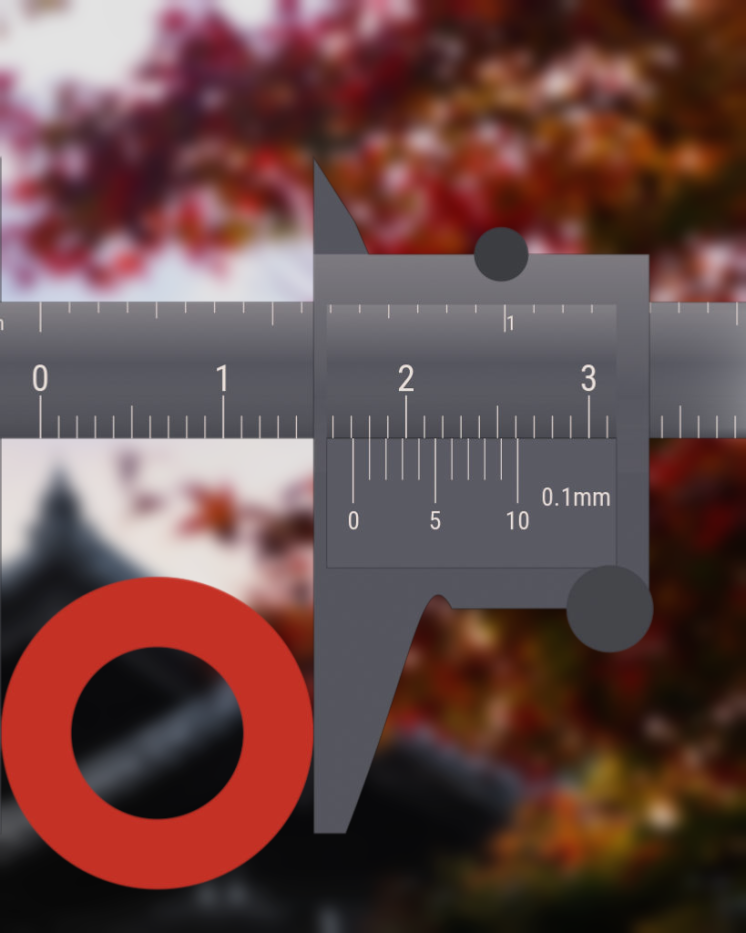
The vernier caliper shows 17.1 mm
